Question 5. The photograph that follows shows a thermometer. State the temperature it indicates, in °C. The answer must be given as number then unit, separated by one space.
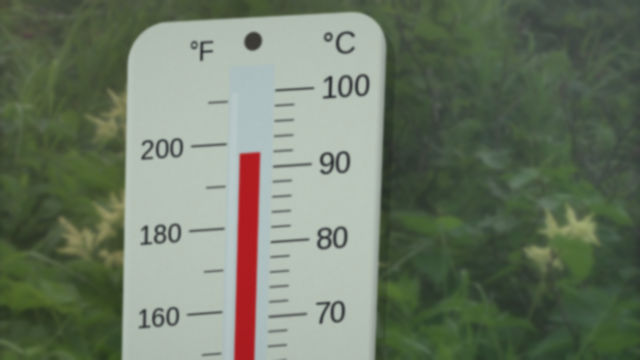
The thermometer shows 92 °C
